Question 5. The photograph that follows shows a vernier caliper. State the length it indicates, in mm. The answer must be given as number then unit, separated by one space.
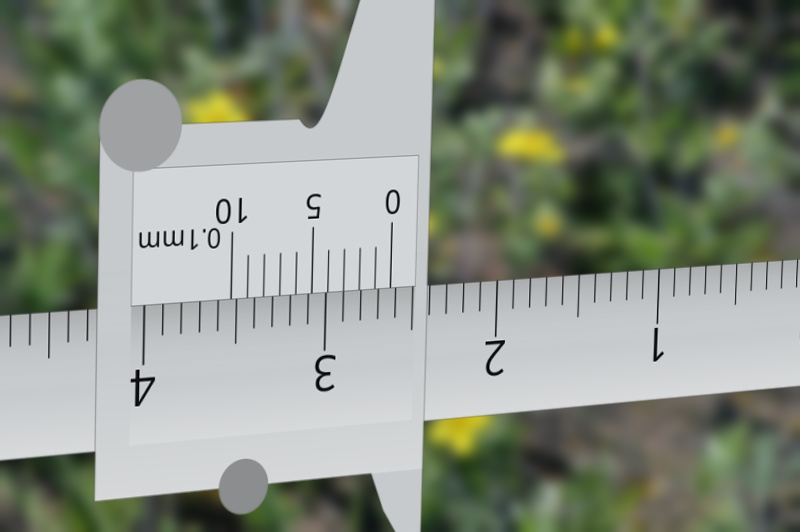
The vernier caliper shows 26.3 mm
